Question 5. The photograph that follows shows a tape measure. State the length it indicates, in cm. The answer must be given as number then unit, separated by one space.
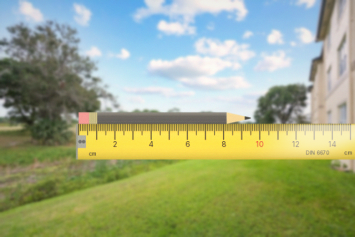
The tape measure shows 9.5 cm
